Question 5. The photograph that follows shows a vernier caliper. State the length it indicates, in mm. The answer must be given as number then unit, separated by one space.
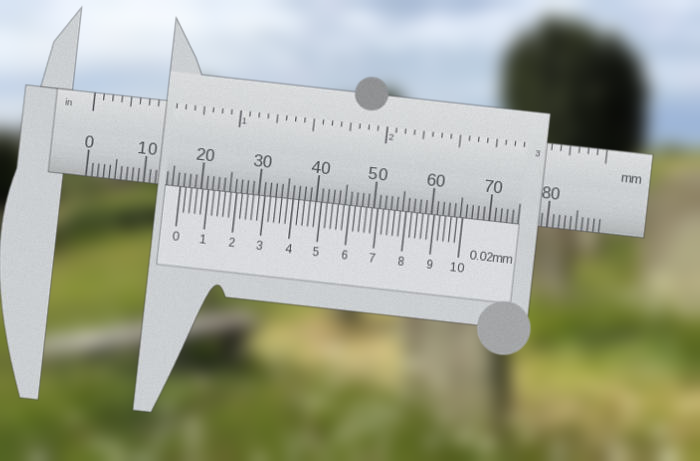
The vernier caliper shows 16.4 mm
